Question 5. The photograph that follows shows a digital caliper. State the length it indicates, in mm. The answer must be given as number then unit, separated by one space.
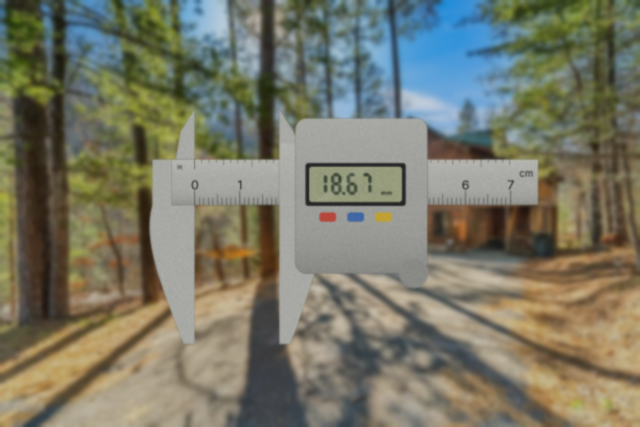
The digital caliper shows 18.67 mm
